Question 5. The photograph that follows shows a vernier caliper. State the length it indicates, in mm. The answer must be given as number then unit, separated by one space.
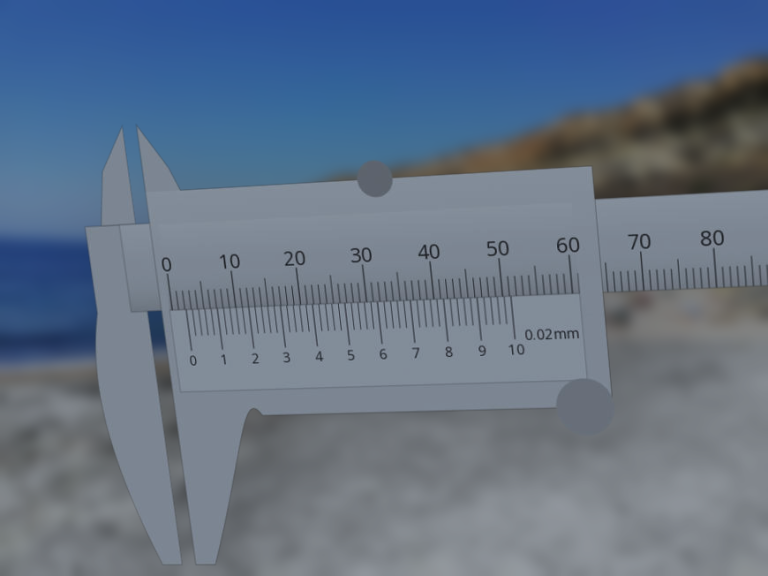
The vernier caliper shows 2.2 mm
